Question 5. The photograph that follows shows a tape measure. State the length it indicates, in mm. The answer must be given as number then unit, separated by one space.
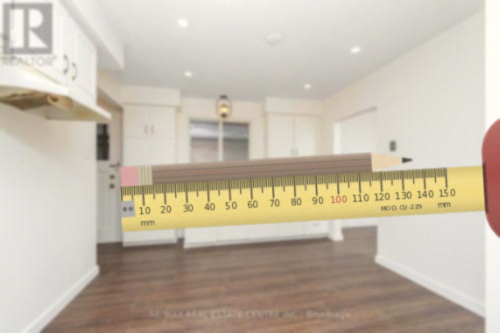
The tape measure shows 135 mm
